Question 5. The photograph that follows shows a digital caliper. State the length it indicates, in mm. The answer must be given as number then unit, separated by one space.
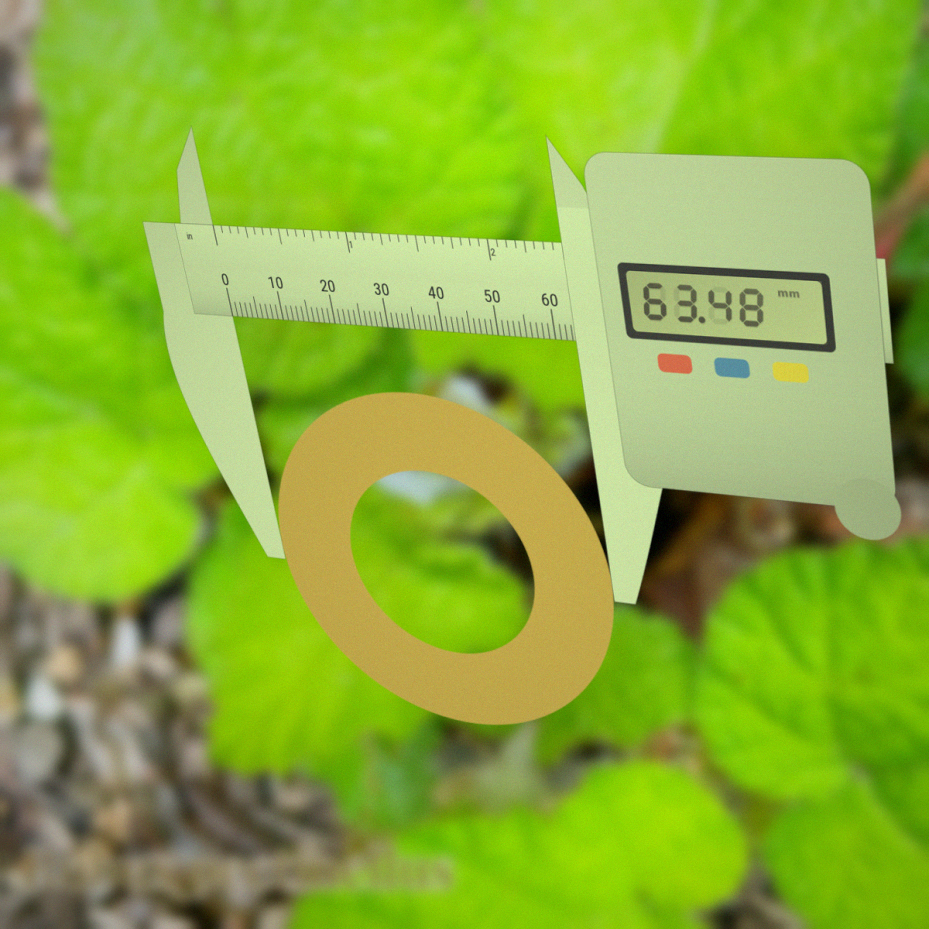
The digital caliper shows 63.48 mm
